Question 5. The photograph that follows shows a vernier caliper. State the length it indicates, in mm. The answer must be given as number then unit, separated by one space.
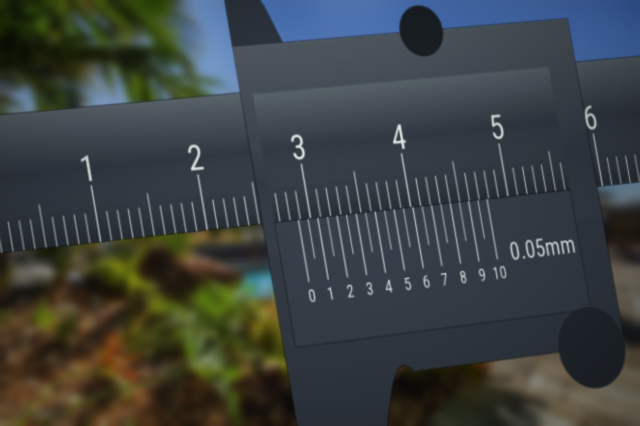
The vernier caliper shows 28.8 mm
